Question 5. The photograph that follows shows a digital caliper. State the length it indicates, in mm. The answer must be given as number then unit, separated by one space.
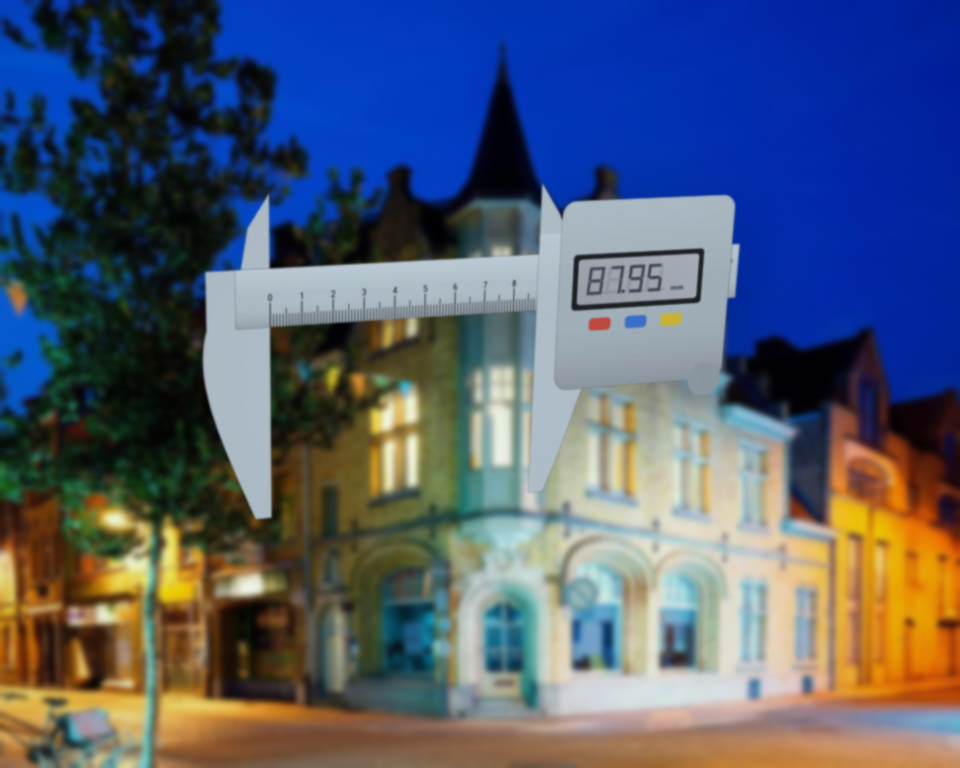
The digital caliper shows 87.95 mm
